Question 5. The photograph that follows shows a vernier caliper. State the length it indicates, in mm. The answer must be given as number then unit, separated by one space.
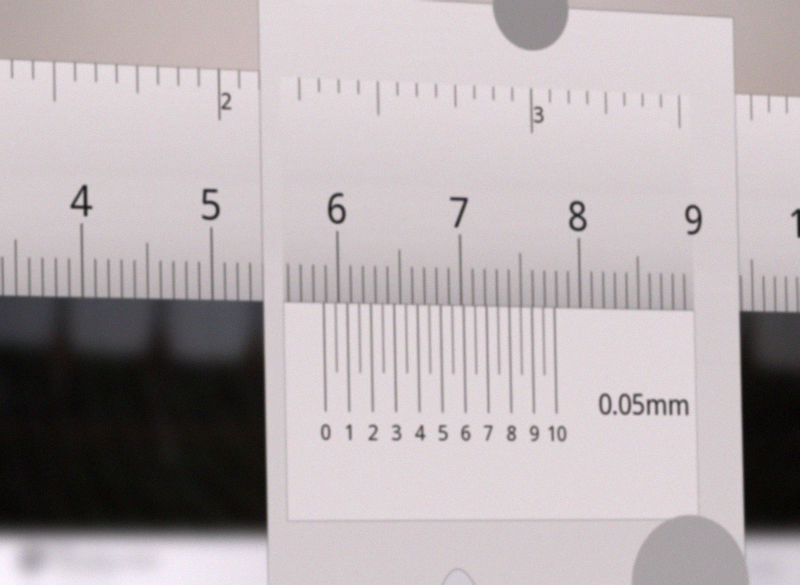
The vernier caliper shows 58.8 mm
